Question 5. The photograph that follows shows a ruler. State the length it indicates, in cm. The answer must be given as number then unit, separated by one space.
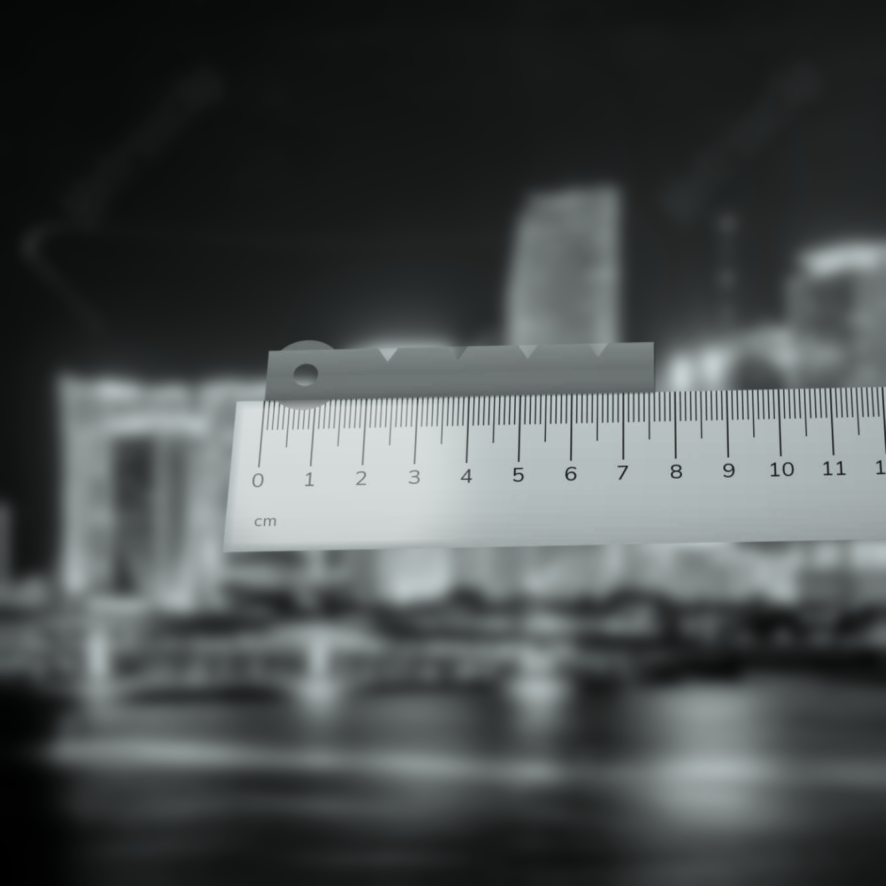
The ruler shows 7.6 cm
